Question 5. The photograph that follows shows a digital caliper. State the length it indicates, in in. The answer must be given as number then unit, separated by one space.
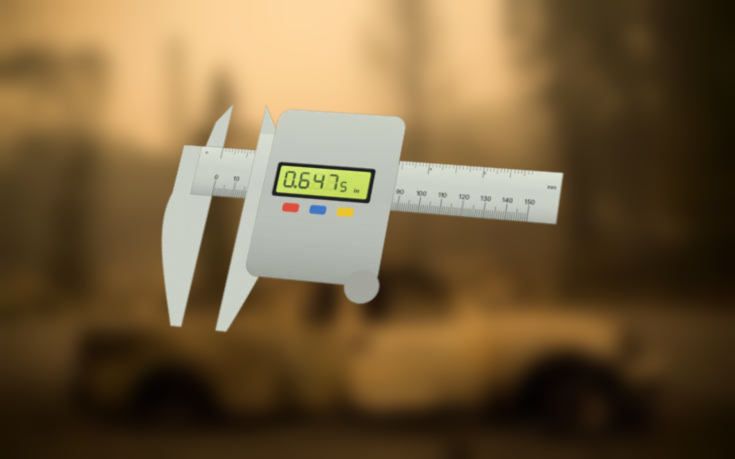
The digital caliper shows 0.6475 in
